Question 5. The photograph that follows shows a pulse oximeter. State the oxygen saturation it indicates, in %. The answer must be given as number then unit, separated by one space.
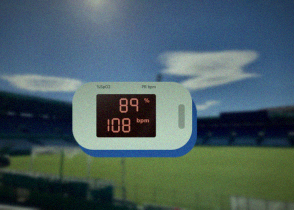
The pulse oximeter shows 89 %
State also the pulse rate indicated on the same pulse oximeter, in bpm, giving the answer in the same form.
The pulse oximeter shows 108 bpm
